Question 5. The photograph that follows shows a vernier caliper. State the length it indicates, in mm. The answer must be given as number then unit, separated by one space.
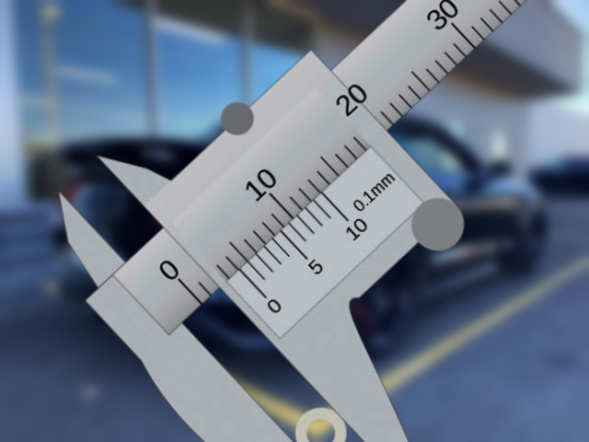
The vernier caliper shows 4.1 mm
